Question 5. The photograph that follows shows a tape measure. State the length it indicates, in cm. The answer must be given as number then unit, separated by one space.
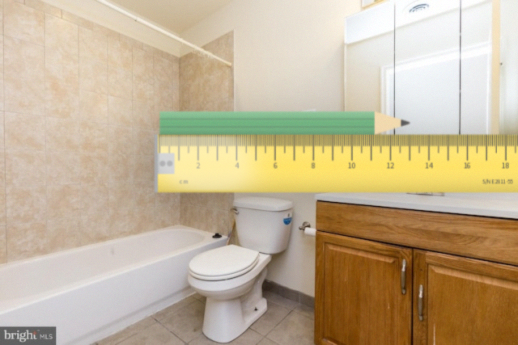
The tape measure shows 13 cm
